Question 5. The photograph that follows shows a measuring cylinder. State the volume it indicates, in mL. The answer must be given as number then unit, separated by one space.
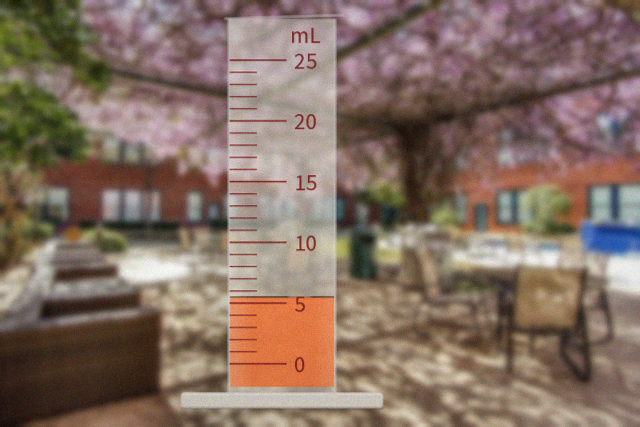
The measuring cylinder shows 5.5 mL
